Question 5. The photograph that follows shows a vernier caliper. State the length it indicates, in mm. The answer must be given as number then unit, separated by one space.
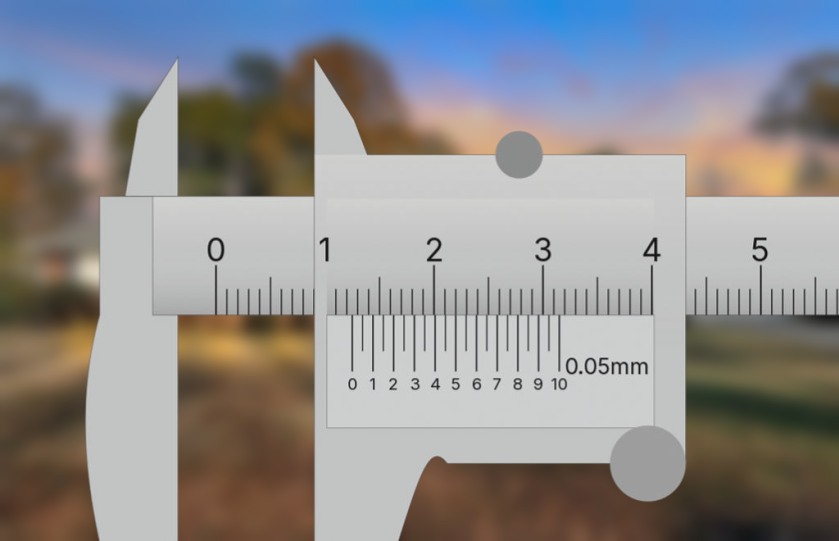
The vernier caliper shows 12.5 mm
